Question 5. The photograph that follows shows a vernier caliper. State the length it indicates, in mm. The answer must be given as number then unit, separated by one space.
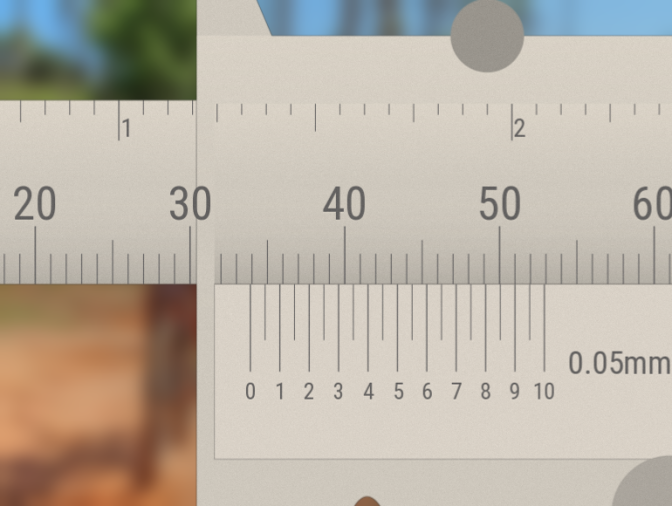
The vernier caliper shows 33.9 mm
